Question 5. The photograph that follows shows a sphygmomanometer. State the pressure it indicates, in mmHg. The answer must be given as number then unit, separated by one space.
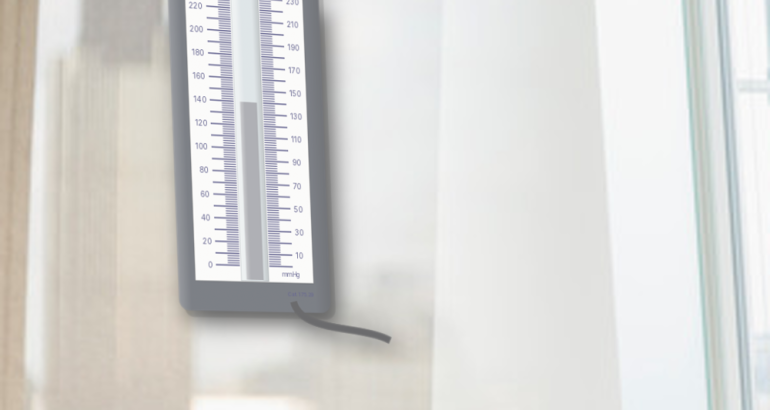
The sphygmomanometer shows 140 mmHg
